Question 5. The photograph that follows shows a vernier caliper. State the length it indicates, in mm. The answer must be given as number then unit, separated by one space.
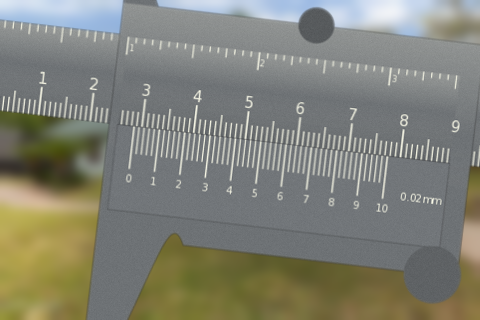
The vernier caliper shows 28.5 mm
